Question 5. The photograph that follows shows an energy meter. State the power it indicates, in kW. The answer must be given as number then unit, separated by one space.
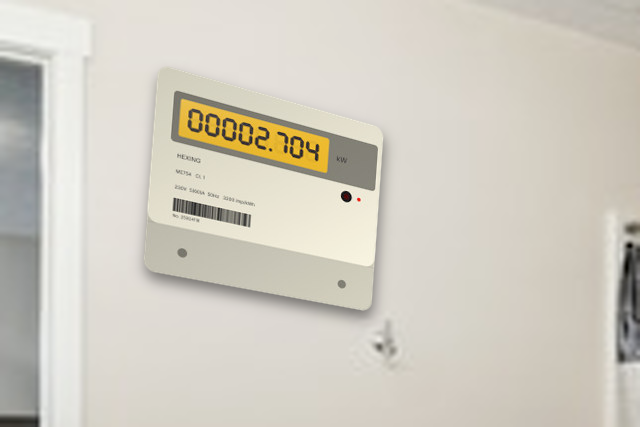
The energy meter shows 2.704 kW
